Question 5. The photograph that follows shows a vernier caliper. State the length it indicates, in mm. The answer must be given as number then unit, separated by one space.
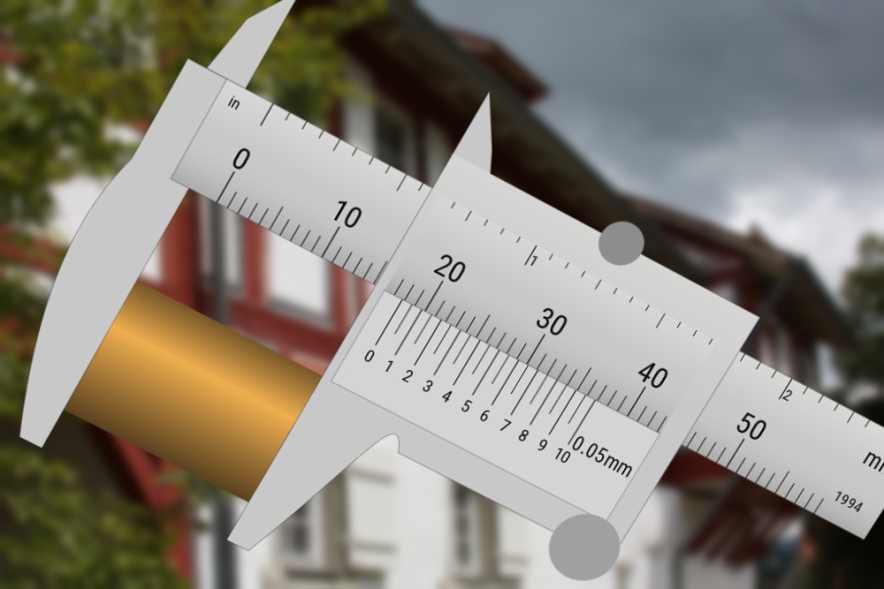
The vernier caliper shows 17.8 mm
